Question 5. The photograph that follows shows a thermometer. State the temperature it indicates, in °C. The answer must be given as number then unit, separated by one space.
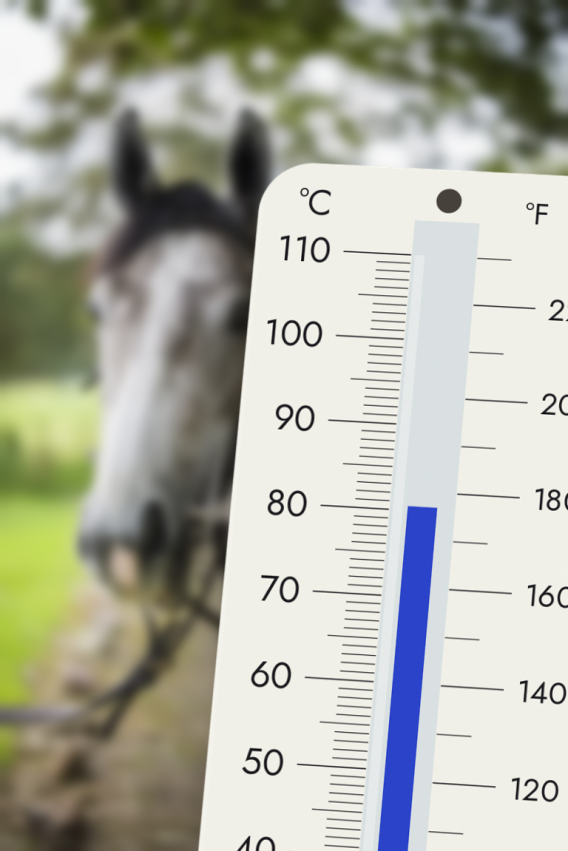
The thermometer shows 80.5 °C
